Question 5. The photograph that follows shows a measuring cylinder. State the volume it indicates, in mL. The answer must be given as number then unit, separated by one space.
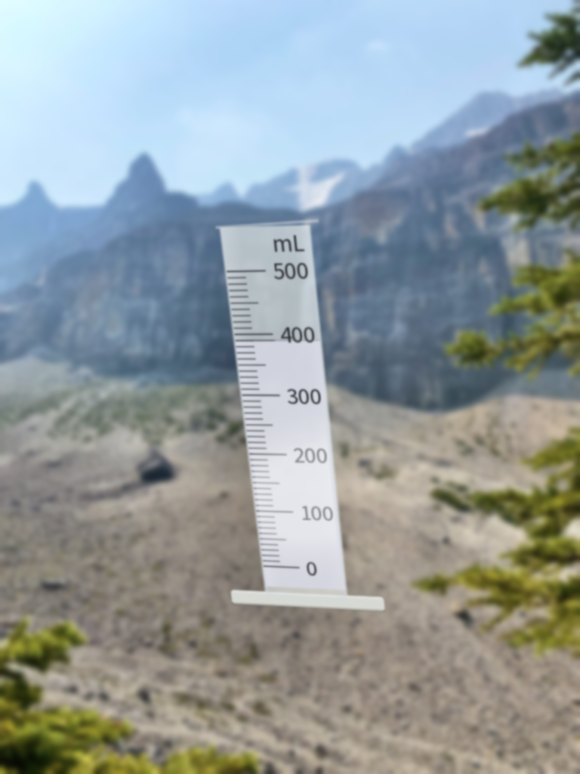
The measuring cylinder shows 390 mL
